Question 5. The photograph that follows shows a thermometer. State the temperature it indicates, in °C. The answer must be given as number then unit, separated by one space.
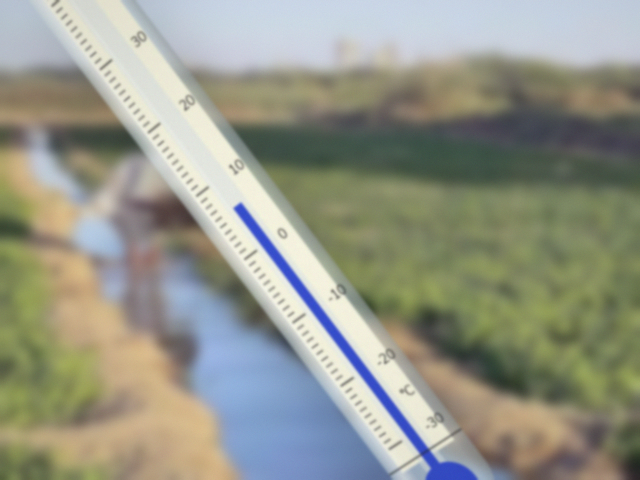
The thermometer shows 6 °C
